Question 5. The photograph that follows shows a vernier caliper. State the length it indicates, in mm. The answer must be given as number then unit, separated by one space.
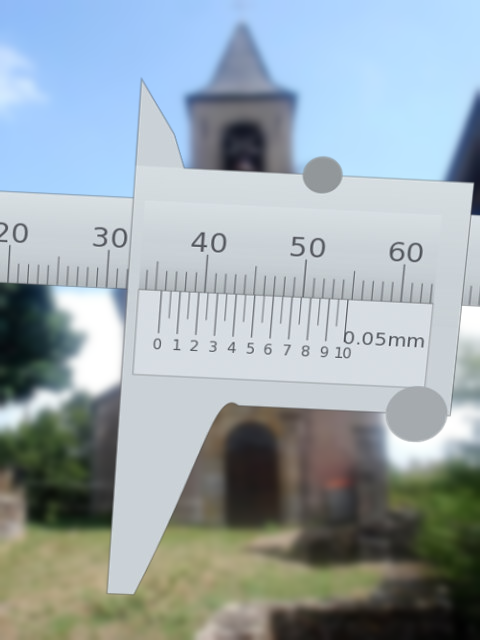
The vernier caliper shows 35.6 mm
